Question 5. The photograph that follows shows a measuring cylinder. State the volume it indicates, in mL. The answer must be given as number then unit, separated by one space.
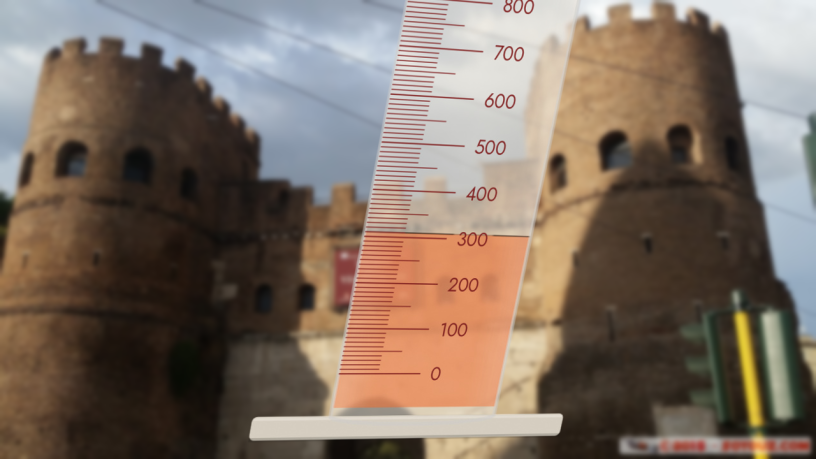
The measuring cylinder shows 310 mL
